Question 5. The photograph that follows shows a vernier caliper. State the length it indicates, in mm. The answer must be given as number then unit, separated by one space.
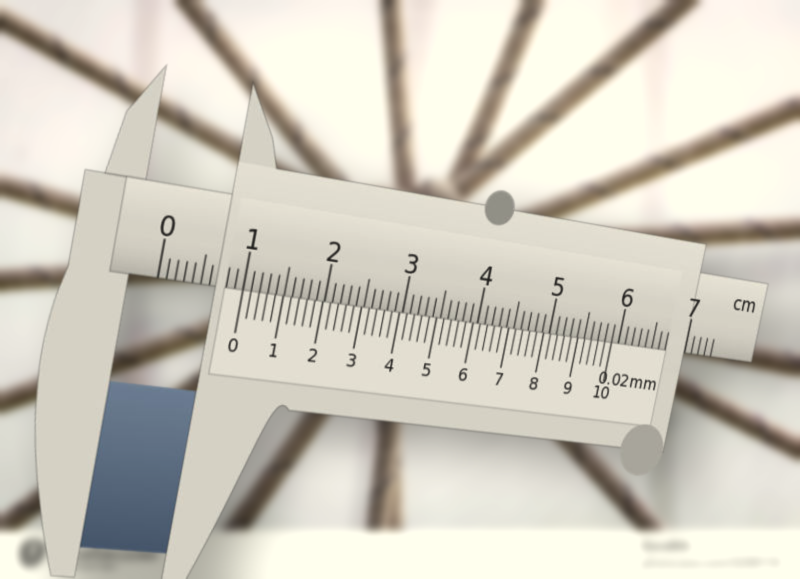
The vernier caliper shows 10.0 mm
